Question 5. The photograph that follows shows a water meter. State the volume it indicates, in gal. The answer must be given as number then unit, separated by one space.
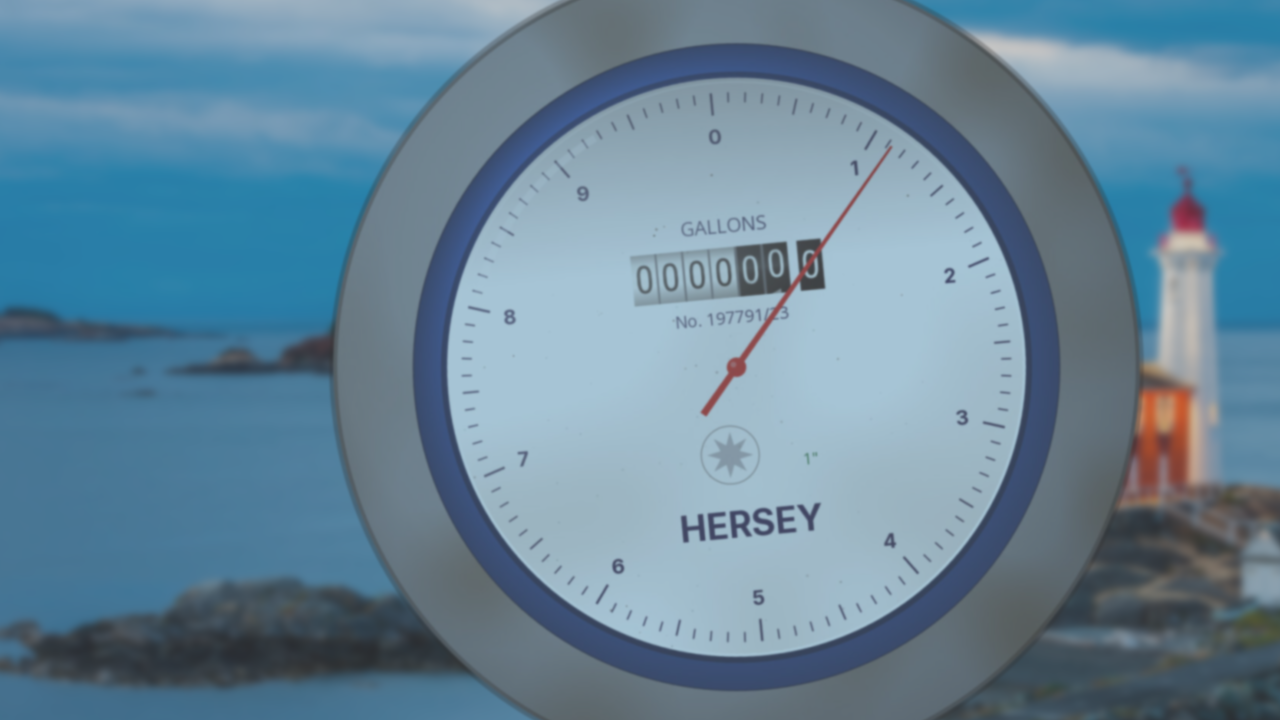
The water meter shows 1.1 gal
